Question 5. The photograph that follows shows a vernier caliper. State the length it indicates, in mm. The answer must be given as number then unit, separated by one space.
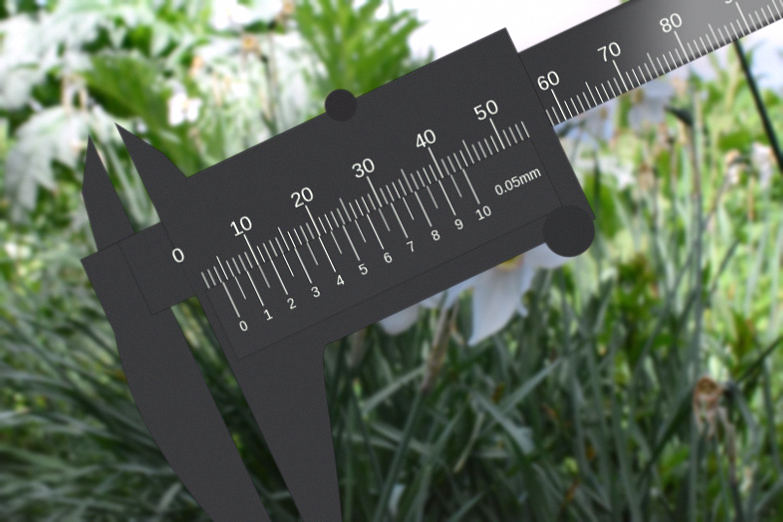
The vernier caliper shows 4.2 mm
